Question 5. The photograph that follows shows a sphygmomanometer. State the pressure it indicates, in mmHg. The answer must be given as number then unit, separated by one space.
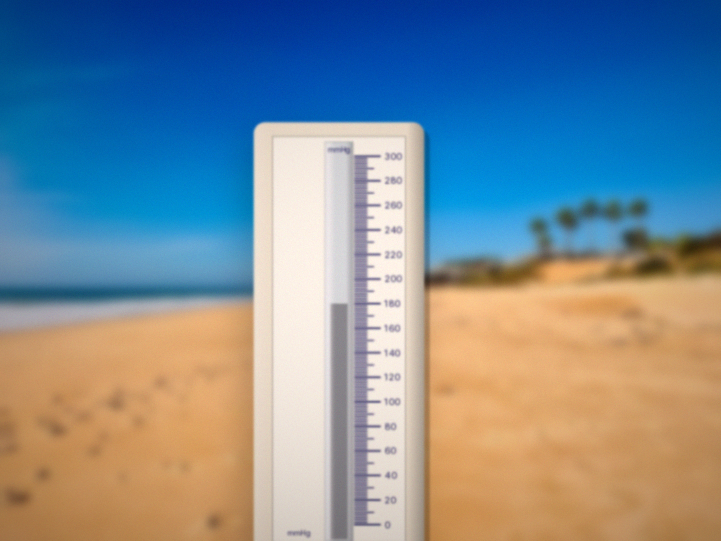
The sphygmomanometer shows 180 mmHg
